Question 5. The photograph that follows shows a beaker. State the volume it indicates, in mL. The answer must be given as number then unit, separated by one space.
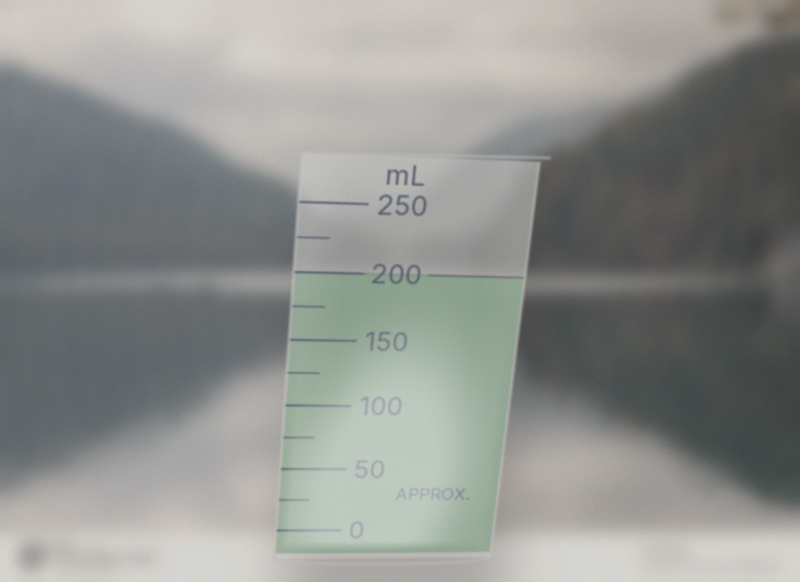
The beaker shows 200 mL
